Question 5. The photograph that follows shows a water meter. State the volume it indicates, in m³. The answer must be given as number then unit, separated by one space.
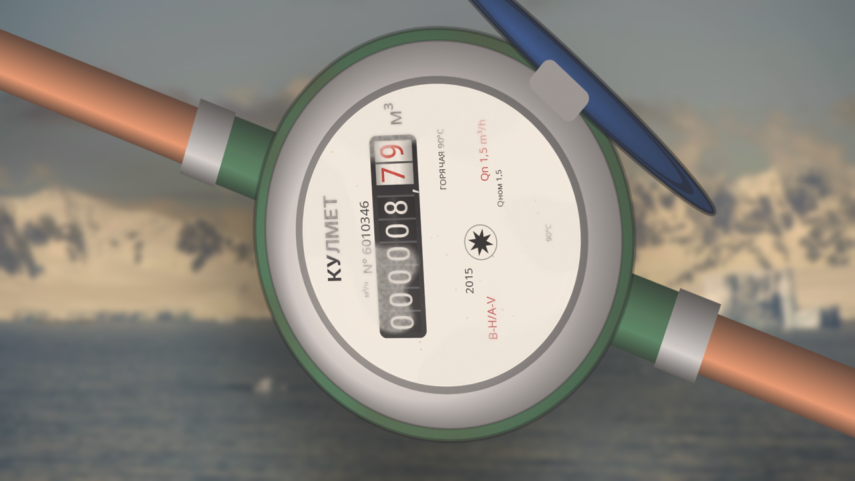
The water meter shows 8.79 m³
